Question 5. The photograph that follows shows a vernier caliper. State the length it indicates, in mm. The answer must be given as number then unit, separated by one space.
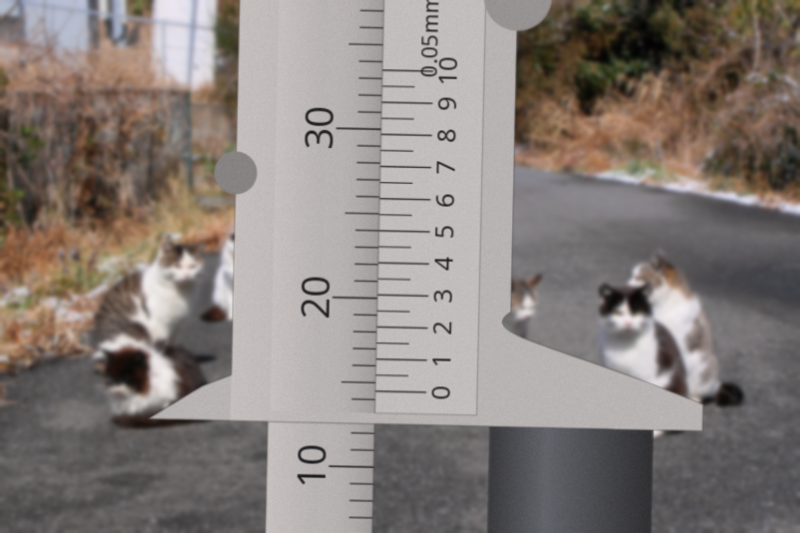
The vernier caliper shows 14.5 mm
